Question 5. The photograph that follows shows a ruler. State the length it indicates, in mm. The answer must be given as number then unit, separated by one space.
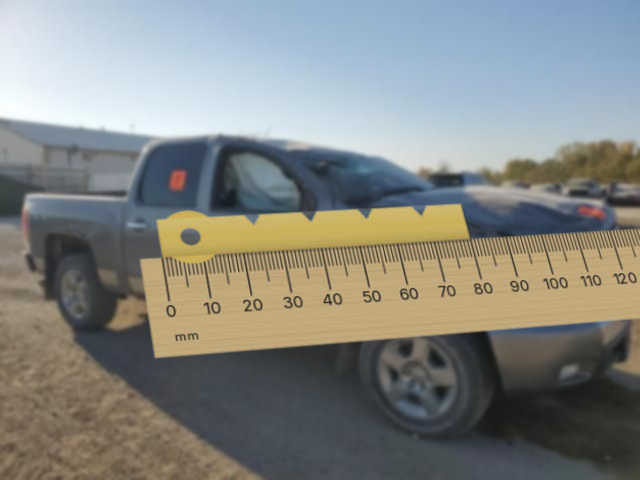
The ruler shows 80 mm
